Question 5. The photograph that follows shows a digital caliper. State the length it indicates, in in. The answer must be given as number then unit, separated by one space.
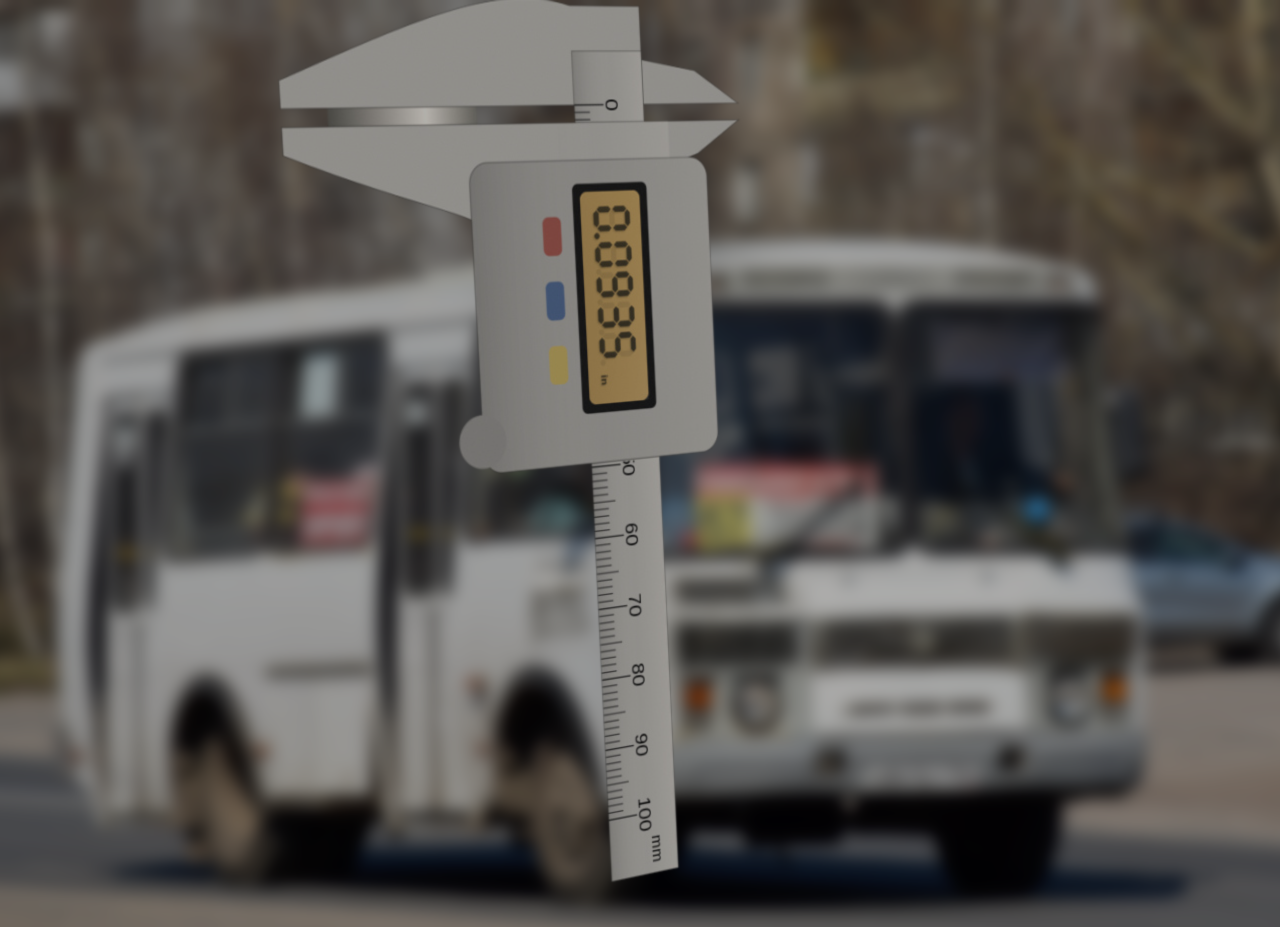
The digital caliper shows 0.0935 in
